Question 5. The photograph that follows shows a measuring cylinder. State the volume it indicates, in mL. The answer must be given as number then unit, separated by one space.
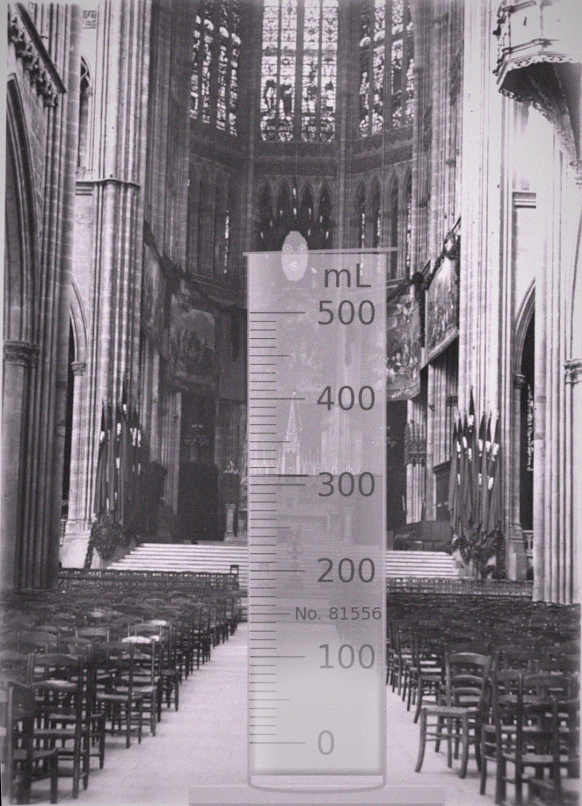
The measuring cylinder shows 310 mL
